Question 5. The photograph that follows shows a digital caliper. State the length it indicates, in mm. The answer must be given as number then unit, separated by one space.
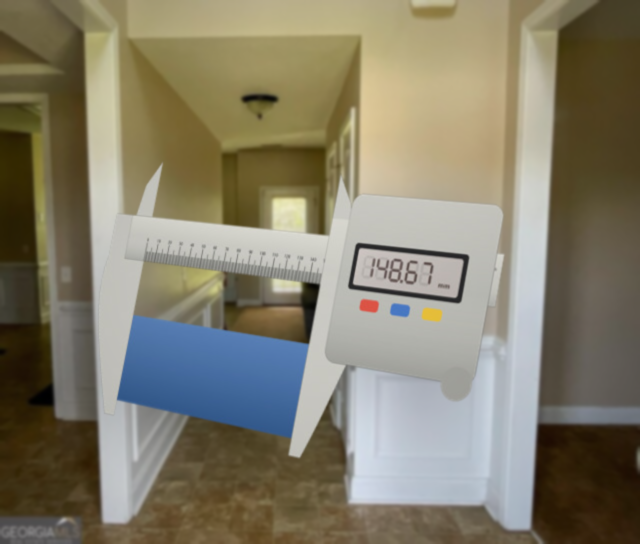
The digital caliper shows 148.67 mm
